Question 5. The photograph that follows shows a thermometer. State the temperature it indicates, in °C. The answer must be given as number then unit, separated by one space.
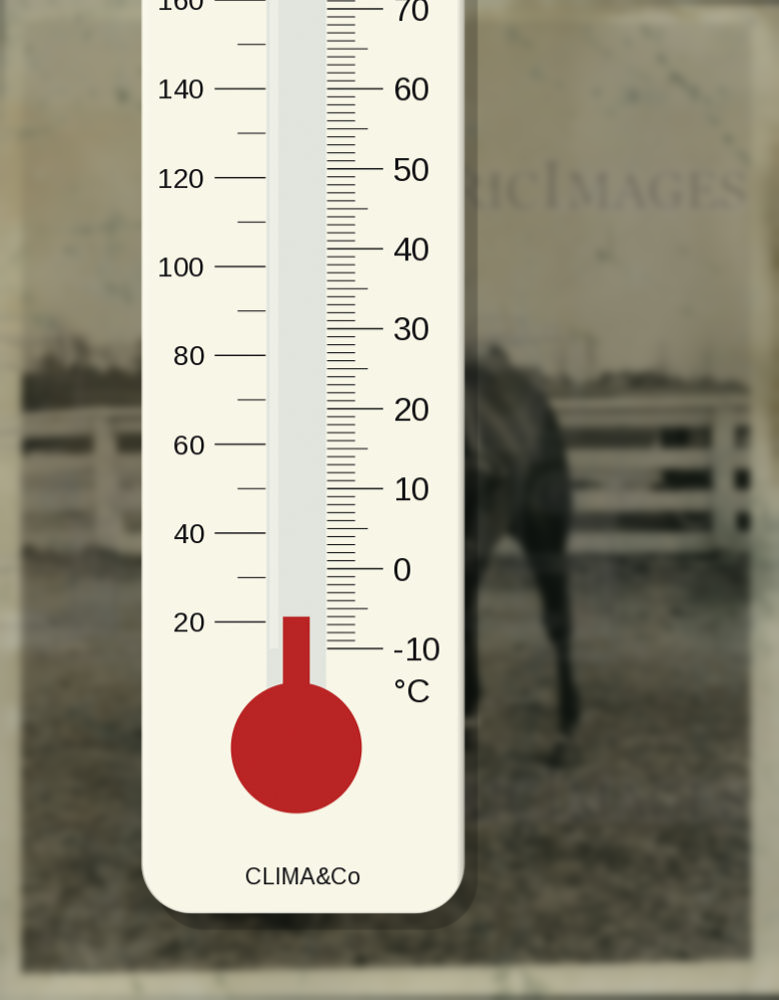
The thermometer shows -6 °C
